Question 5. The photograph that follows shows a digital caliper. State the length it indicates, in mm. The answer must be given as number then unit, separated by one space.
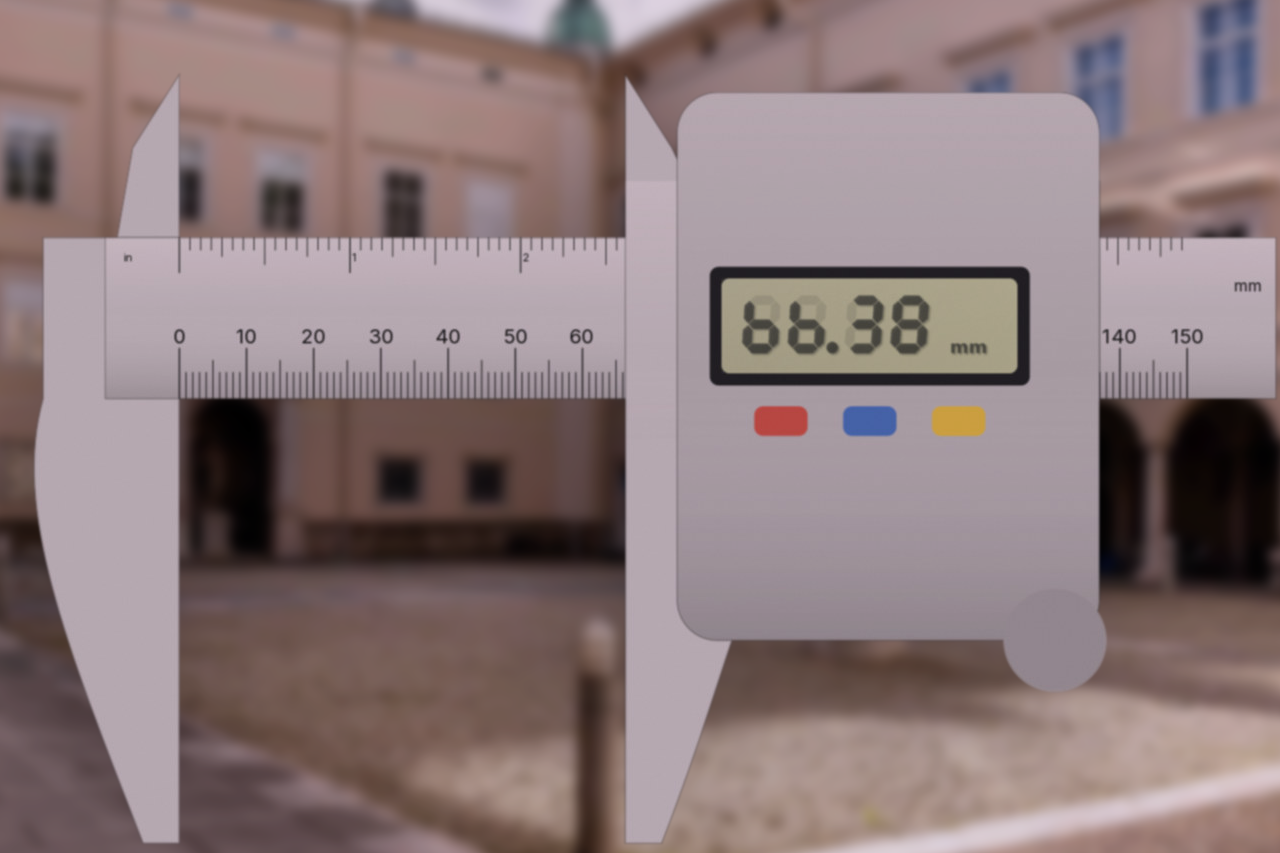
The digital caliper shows 66.38 mm
